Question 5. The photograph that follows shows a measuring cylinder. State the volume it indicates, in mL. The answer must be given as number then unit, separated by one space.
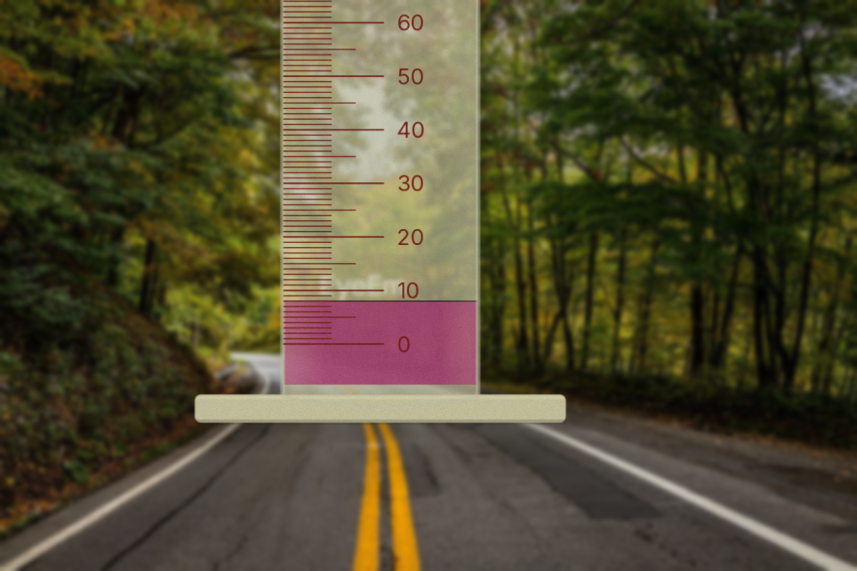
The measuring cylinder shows 8 mL
